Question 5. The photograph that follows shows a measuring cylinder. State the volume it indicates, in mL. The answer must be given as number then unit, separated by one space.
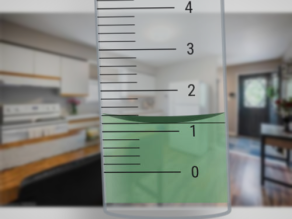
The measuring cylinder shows 1.2 mL
